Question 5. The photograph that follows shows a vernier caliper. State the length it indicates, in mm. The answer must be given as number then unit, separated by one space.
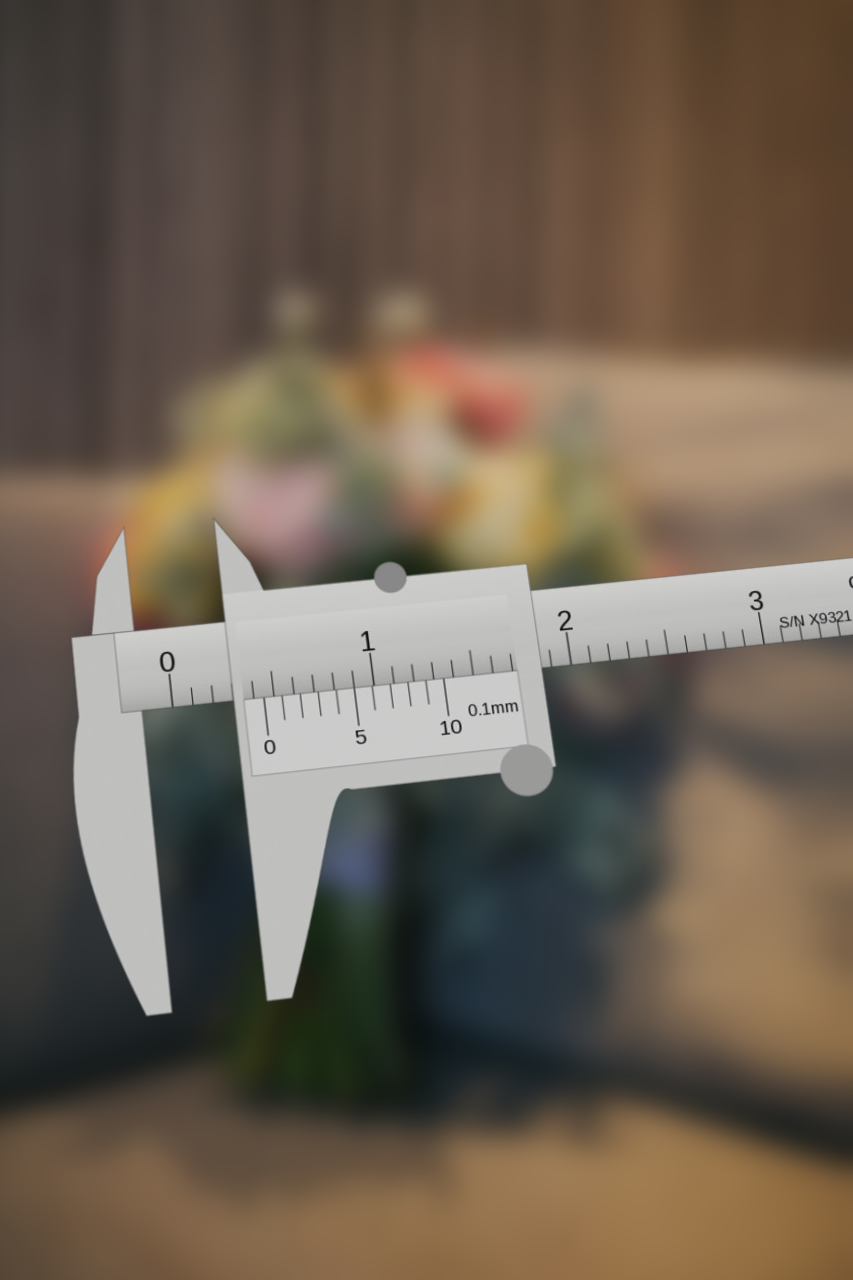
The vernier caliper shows 4.5 mm
